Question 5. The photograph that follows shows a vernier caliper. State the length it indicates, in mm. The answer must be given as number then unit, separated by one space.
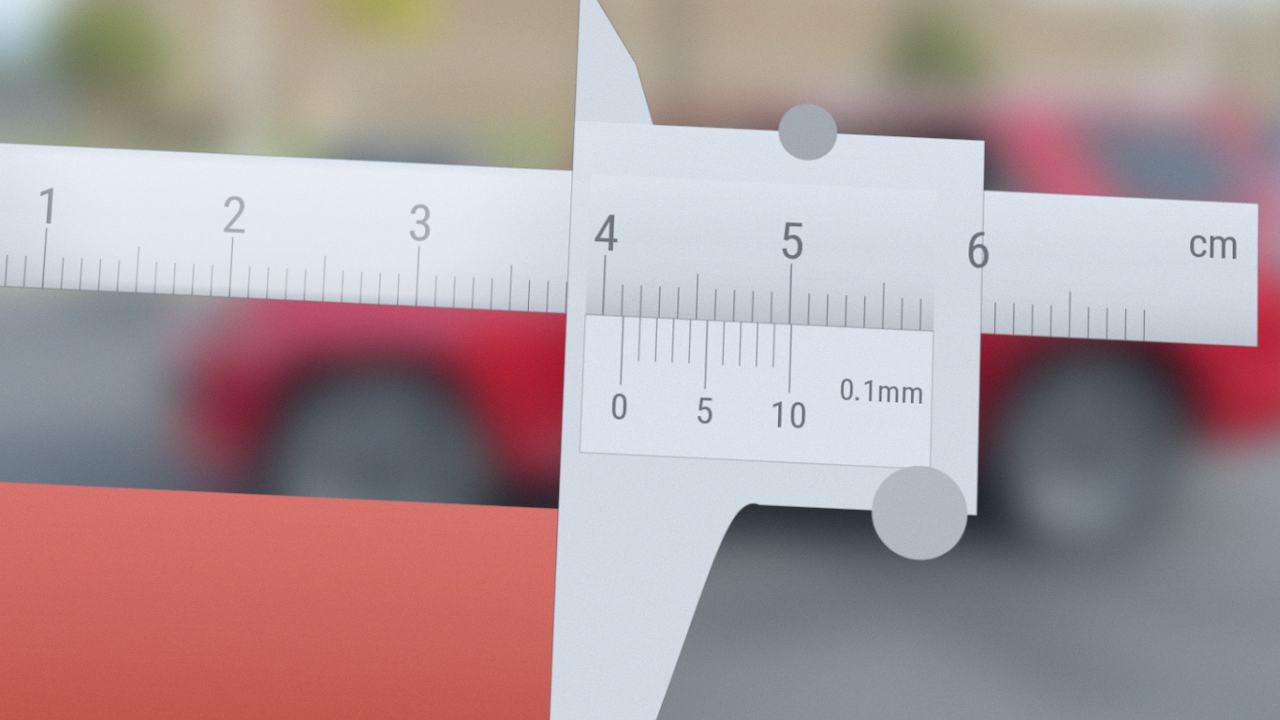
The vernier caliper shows 41.1 mm
